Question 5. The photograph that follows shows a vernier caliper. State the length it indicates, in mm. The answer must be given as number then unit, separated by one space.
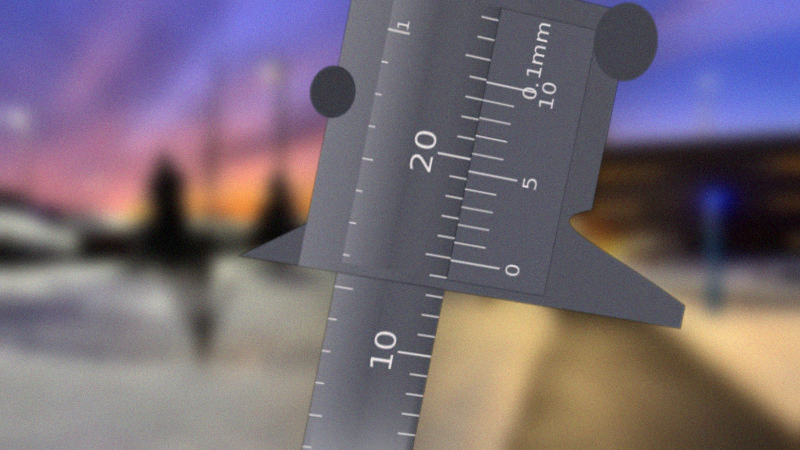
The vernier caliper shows 14.9 mm
